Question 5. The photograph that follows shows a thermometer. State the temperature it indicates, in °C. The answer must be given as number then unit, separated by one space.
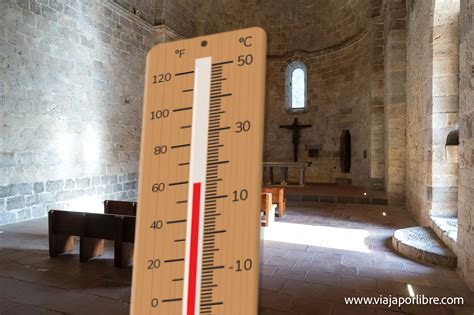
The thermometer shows 15 °C
